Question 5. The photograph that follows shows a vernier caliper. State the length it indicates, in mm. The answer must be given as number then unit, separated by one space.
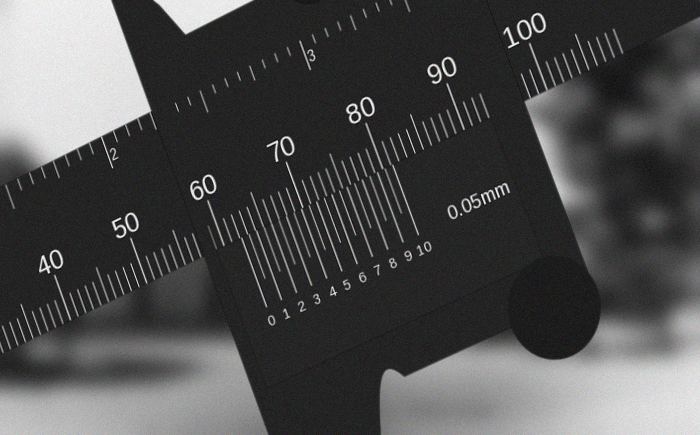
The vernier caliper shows 62.2 mm
